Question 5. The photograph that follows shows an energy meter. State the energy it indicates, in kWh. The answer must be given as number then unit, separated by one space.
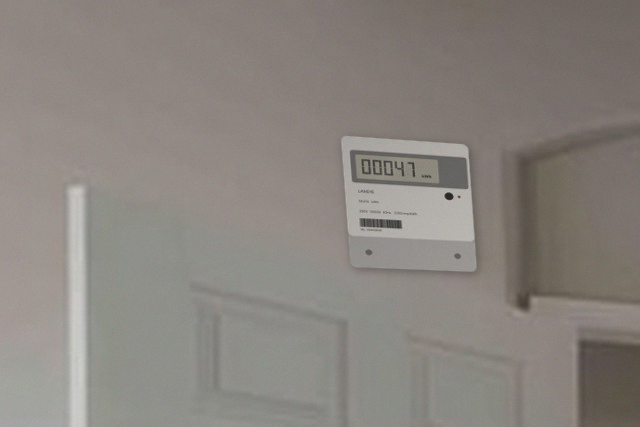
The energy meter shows 47 kWh
